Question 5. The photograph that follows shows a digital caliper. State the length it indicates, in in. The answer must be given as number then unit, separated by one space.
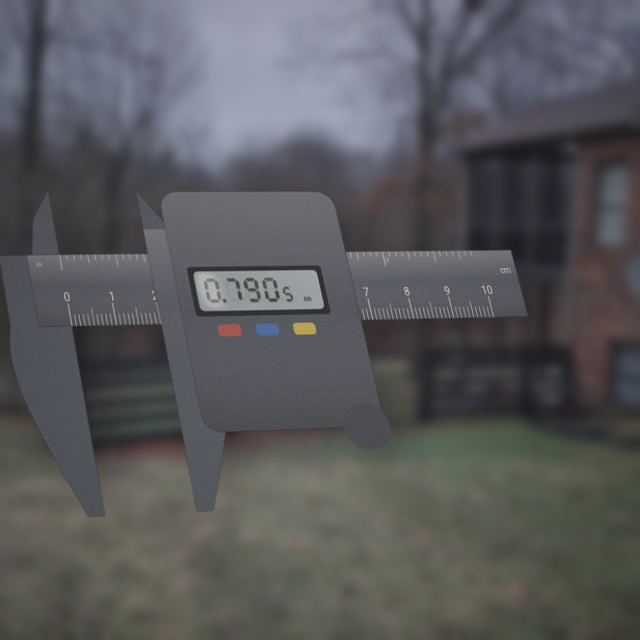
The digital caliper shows 0.7905 in
